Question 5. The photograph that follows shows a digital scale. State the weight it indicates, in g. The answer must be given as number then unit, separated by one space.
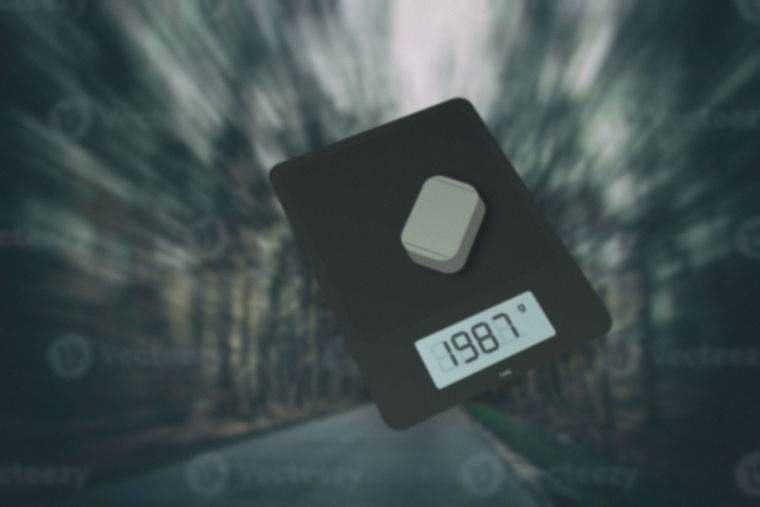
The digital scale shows 1987 g
